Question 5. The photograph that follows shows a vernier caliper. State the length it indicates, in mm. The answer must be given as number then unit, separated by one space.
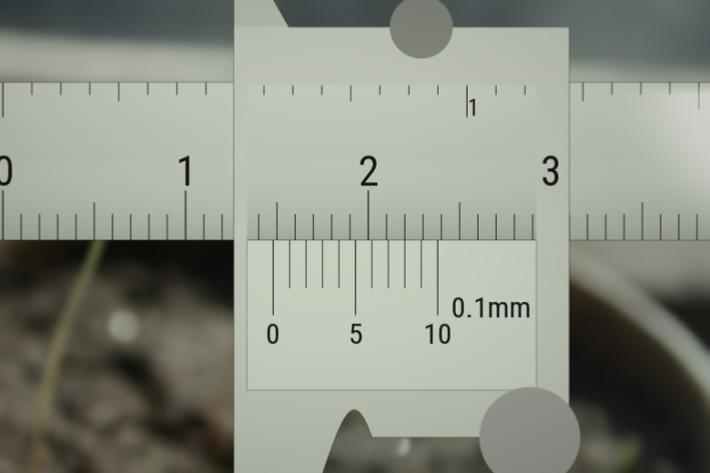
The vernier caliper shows 14.8 mm
